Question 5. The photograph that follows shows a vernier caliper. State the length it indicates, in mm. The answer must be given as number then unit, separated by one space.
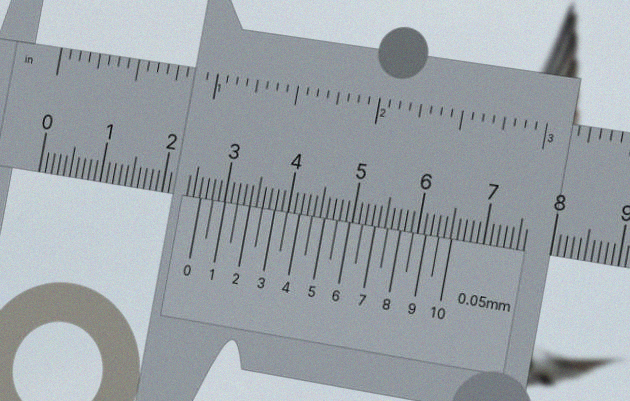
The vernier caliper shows 26.2 mm
